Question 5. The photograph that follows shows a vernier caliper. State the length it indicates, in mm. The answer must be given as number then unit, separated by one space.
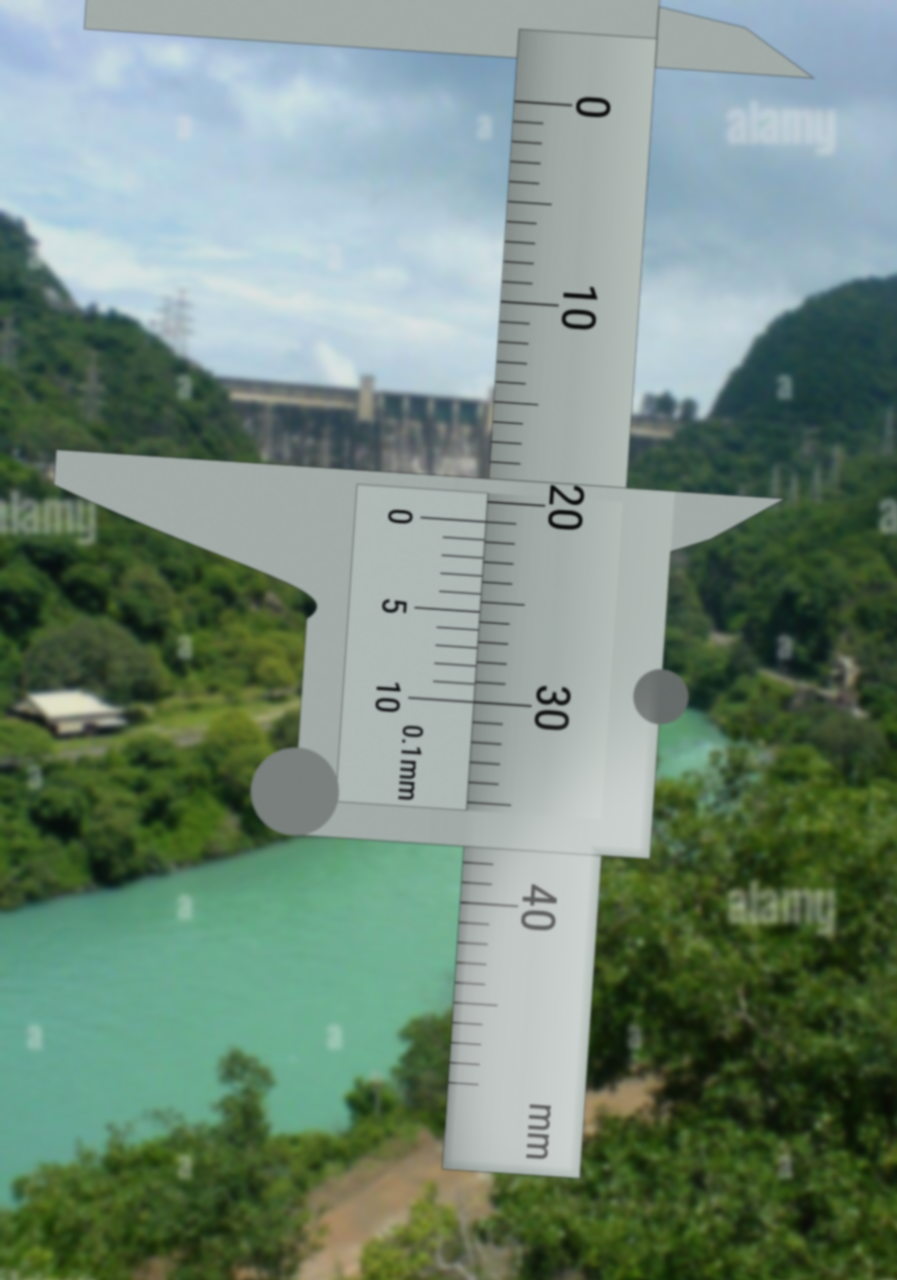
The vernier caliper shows 21.0 mm
